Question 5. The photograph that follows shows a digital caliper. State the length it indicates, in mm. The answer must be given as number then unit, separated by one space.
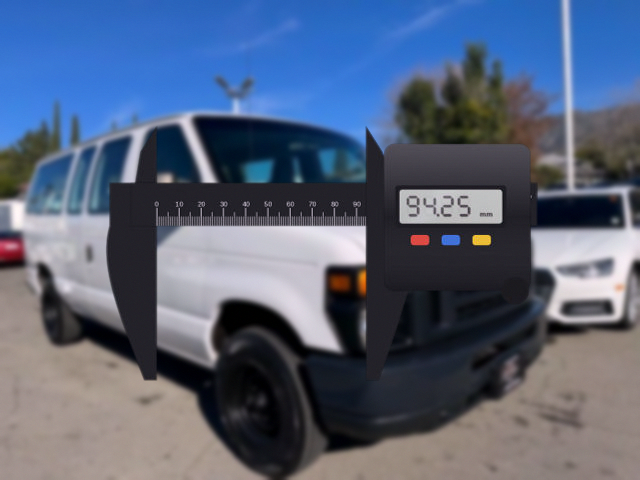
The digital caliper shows 94.25 mm
